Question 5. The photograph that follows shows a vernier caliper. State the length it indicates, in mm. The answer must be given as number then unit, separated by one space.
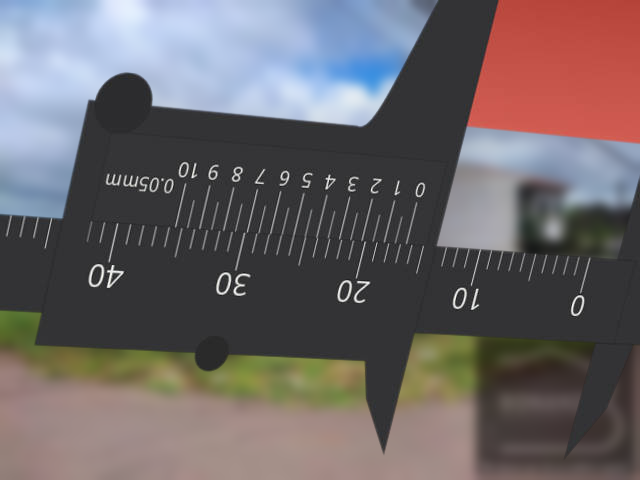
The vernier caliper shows 16.5 mm
